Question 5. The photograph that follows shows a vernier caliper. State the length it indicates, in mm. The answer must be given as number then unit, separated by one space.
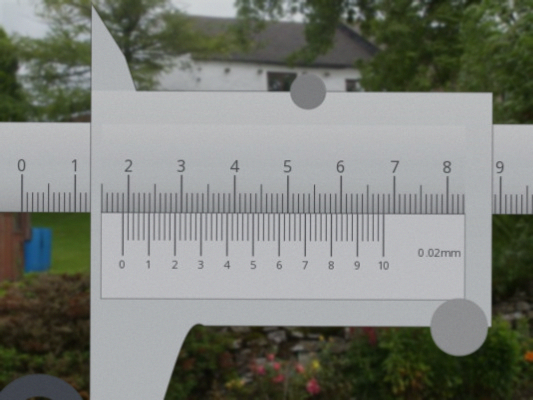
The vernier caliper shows 19.0 mm
